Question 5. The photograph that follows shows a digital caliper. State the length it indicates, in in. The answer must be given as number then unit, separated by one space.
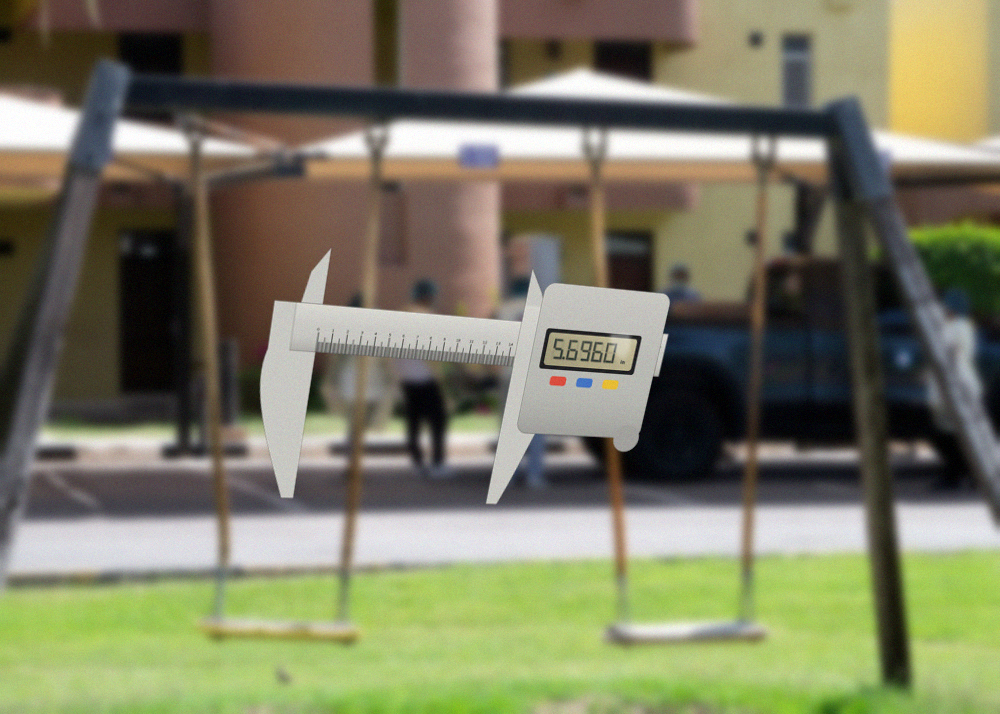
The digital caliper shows 5.6960 in
